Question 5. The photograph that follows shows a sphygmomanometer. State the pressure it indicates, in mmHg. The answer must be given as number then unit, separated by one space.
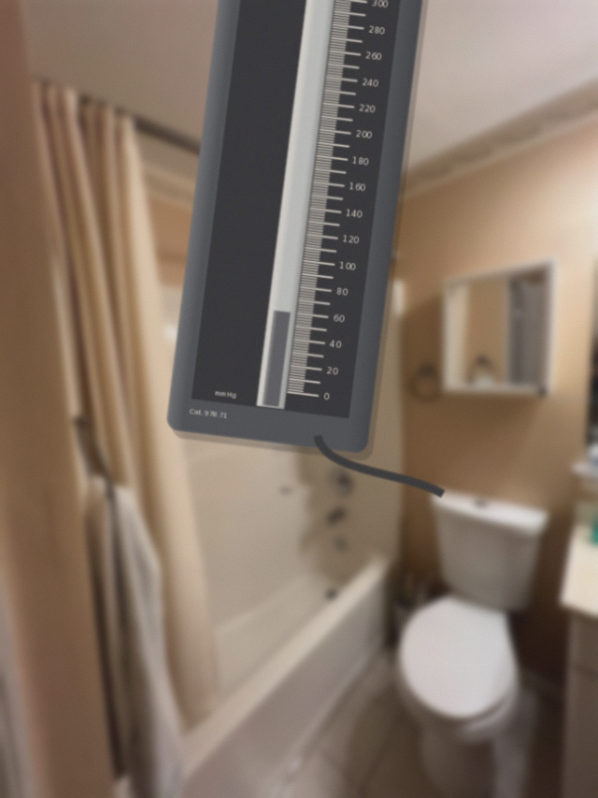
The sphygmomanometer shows 60 mmHg
